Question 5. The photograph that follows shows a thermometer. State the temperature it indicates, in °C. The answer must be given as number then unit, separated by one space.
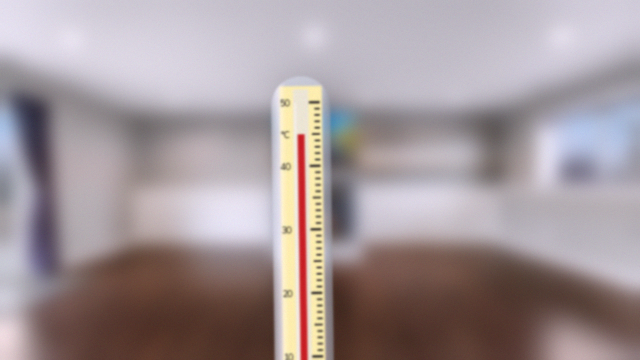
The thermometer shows 45 °C
